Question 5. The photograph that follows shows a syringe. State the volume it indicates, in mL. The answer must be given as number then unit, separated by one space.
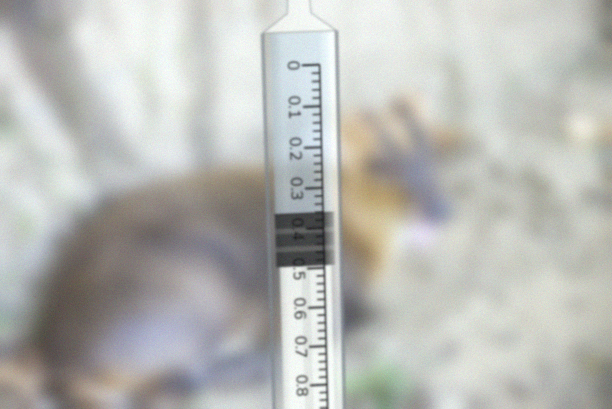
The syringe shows 0.36 mL
